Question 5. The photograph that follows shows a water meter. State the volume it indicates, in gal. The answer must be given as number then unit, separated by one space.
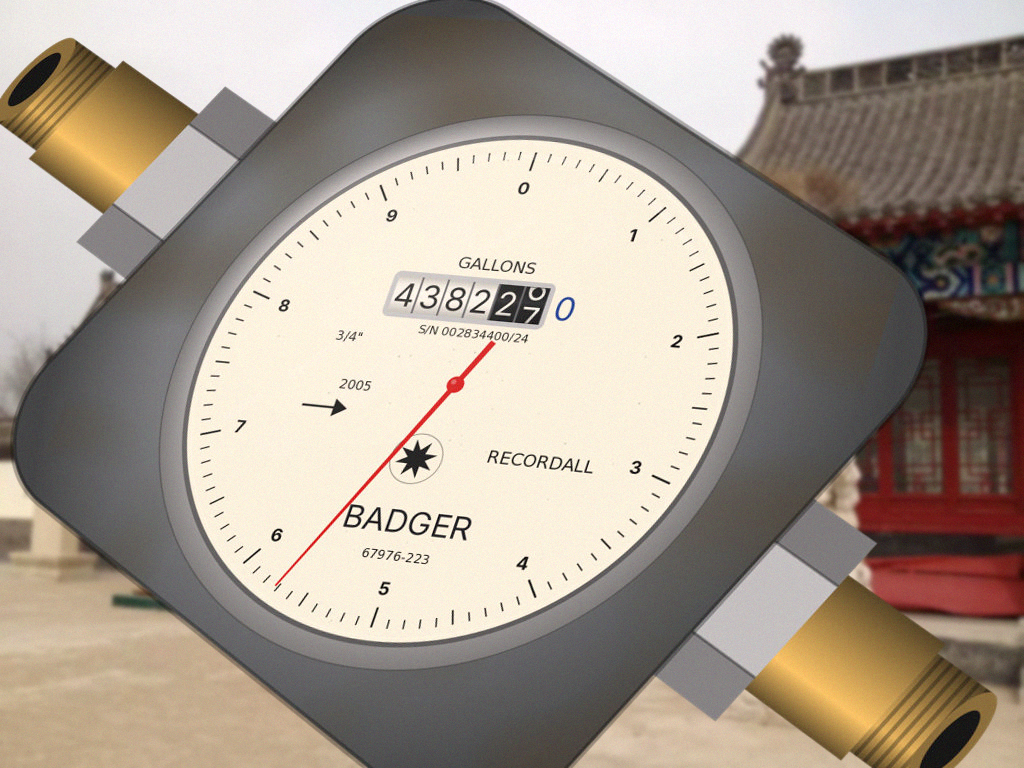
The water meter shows 4382265.7 gal
